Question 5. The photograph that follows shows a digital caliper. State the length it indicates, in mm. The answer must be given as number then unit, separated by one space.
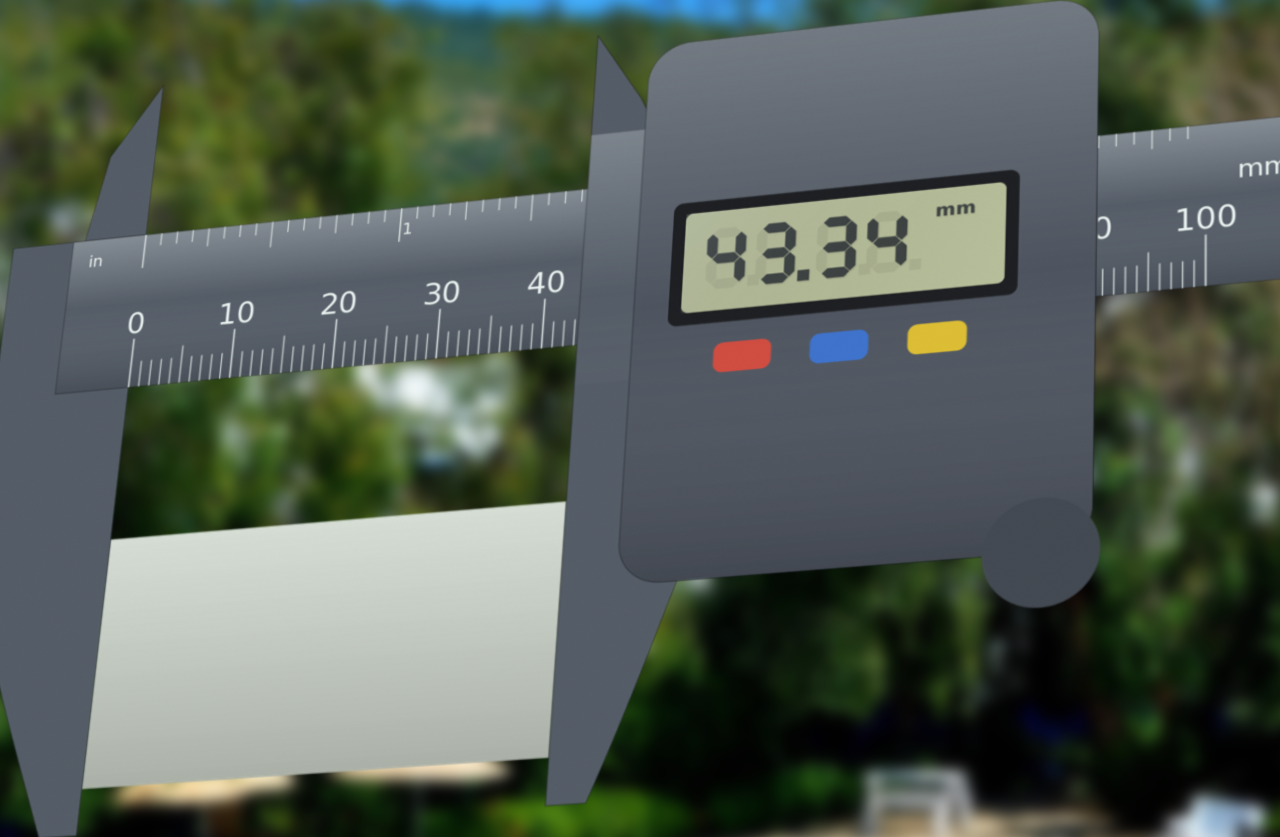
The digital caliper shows 43.34 mm
